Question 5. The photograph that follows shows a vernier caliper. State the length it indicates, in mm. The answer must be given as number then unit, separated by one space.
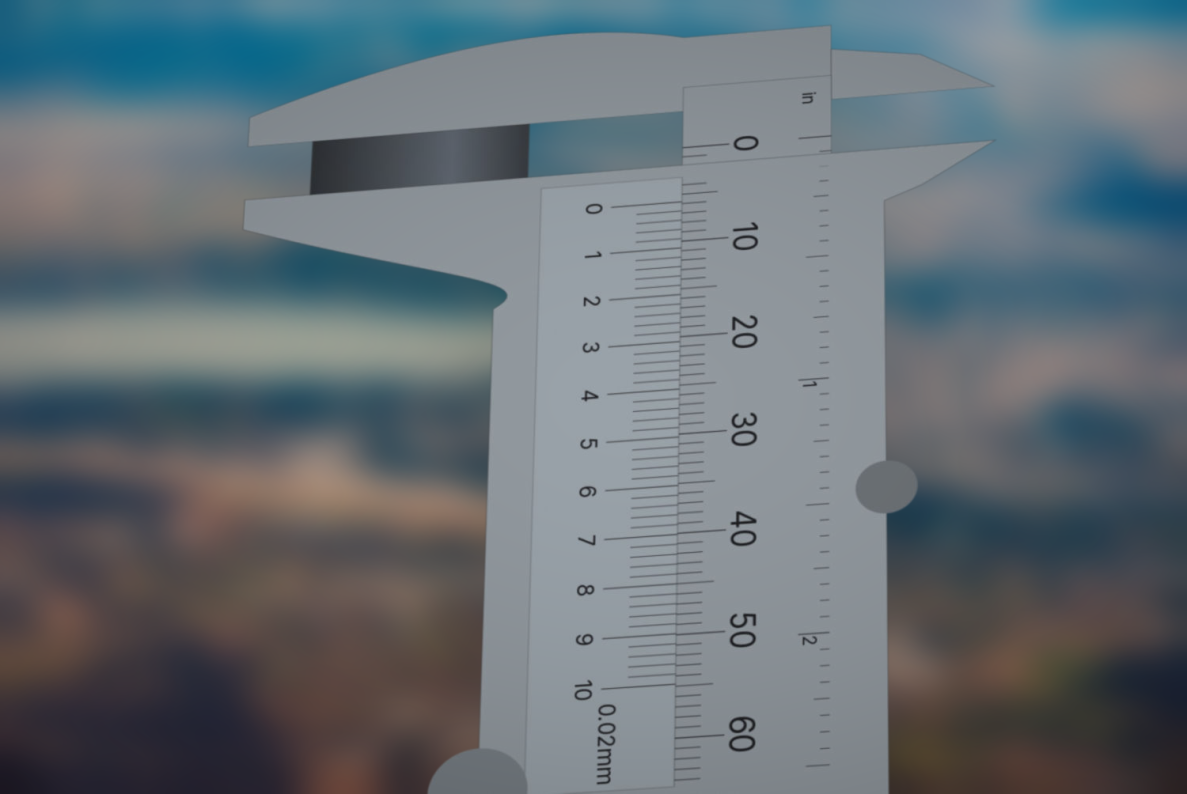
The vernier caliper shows 5.8 mm
